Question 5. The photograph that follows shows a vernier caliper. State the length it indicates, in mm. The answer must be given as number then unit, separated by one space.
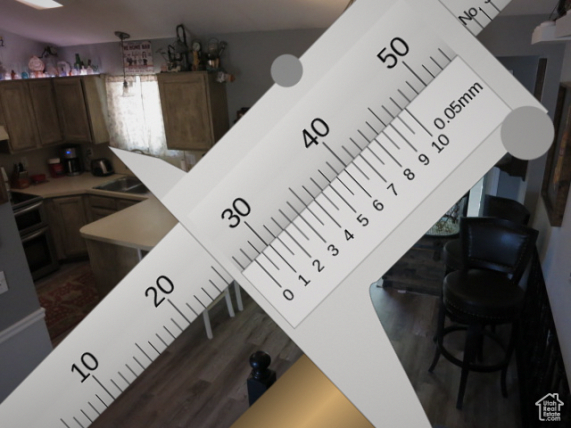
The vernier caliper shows 28.3 mm
